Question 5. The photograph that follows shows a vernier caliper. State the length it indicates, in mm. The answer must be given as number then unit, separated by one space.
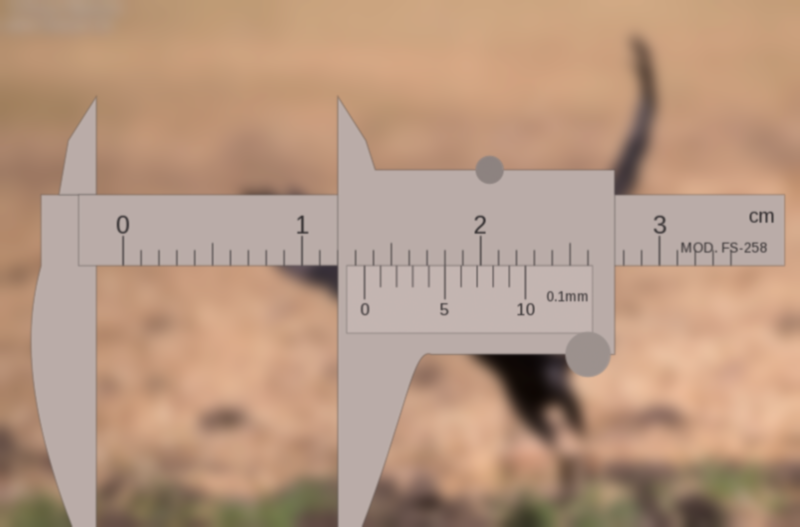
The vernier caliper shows 13.5 mm
